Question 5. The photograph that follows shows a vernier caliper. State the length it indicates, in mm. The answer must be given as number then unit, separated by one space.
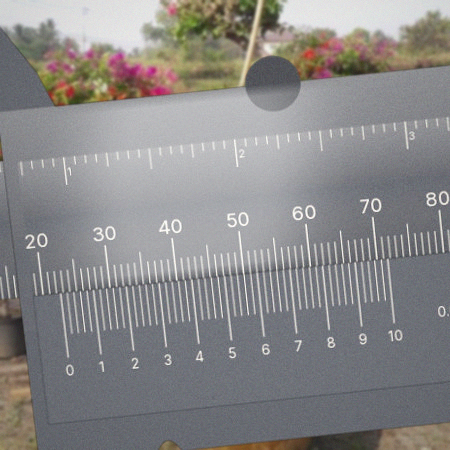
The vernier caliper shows 22.6 mm
